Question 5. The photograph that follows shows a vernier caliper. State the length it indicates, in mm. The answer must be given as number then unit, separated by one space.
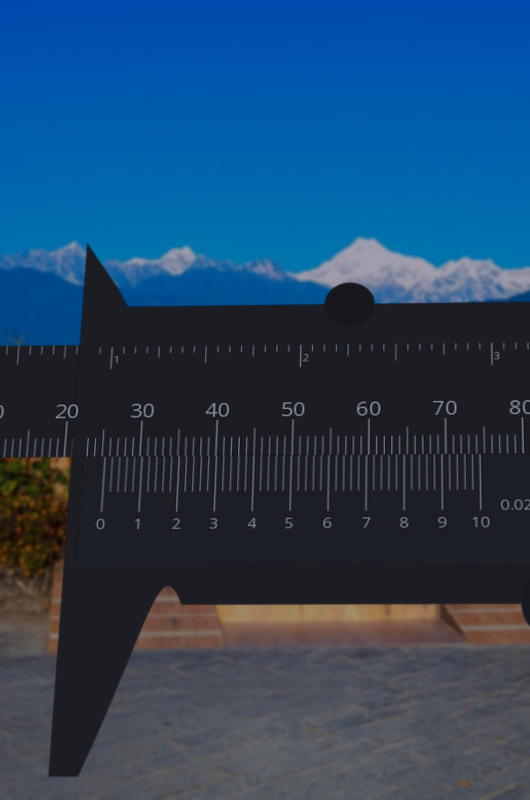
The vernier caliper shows 25.4 mm
